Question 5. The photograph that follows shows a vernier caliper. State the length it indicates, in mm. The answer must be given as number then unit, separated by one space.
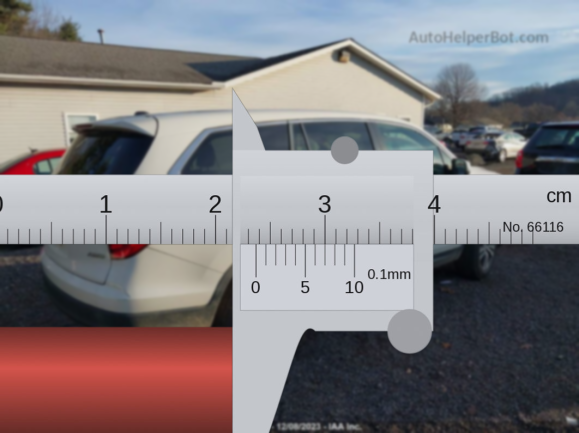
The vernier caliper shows 23.7 mm
